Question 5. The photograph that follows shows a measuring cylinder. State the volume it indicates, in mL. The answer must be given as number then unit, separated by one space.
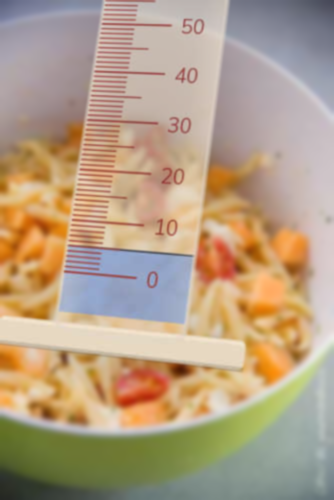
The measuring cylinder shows 5 mL
